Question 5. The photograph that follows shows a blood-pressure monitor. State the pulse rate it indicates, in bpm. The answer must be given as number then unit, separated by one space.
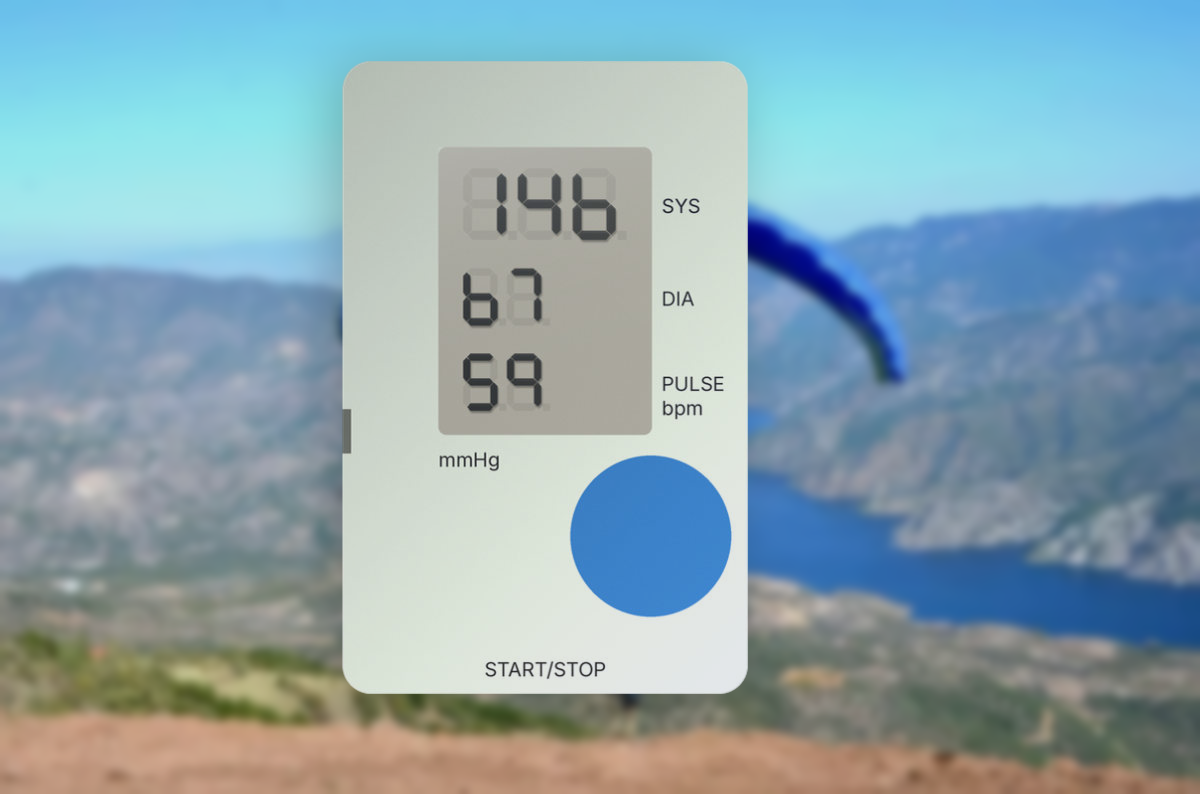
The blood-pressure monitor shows 59 bpm
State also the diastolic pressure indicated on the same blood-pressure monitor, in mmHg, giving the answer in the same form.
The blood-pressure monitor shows 67 mmHg
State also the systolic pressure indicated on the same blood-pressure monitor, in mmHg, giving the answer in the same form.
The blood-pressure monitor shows 146 mmHg
